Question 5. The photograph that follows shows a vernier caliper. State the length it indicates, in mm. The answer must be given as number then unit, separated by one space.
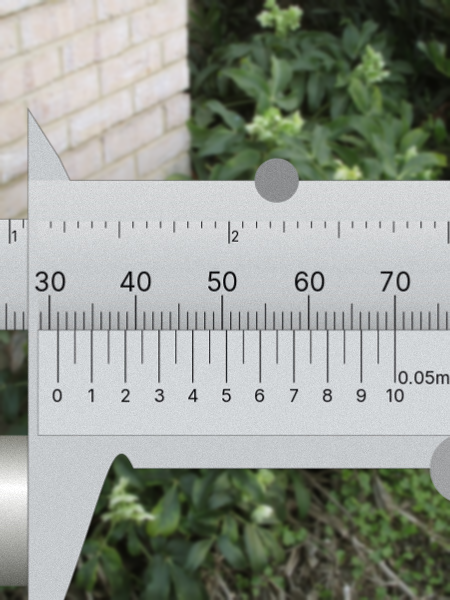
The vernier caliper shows 31.0 mm
